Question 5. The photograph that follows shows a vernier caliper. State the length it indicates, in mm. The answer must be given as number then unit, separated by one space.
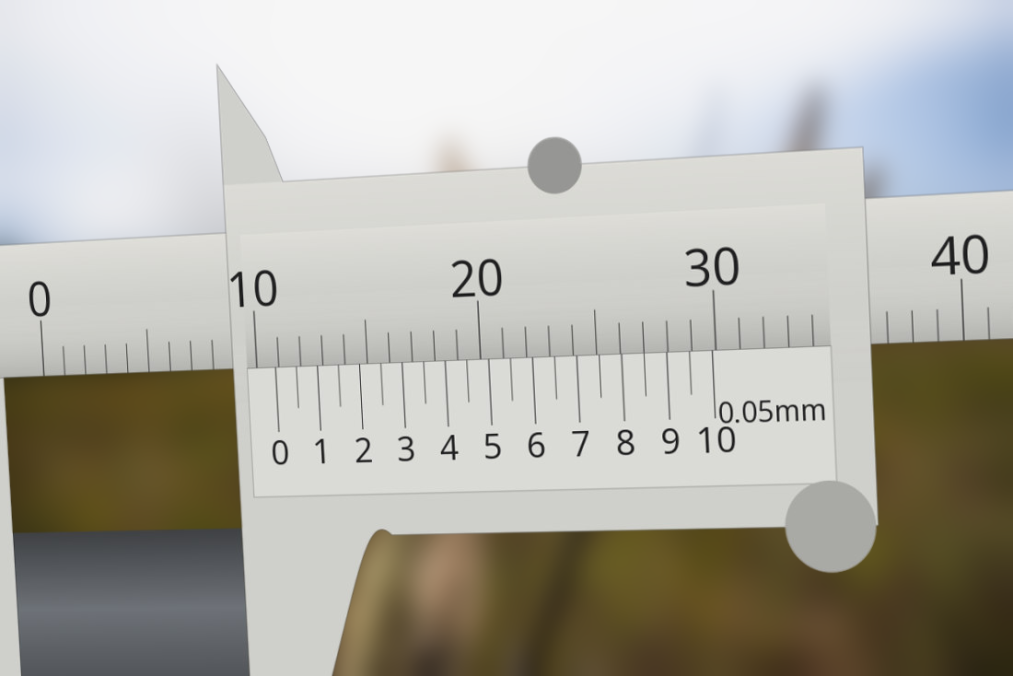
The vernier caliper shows 10.85 mm
